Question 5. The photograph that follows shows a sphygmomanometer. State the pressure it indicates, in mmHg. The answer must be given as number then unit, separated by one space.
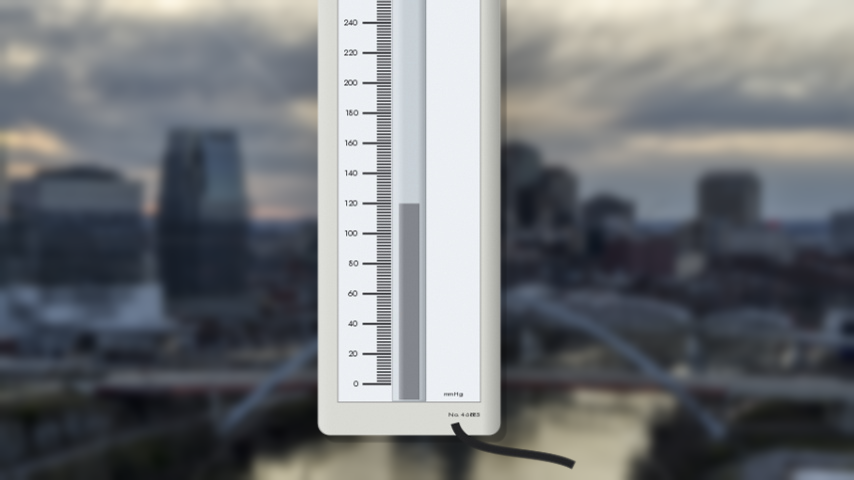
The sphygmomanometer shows 120 mmHg
